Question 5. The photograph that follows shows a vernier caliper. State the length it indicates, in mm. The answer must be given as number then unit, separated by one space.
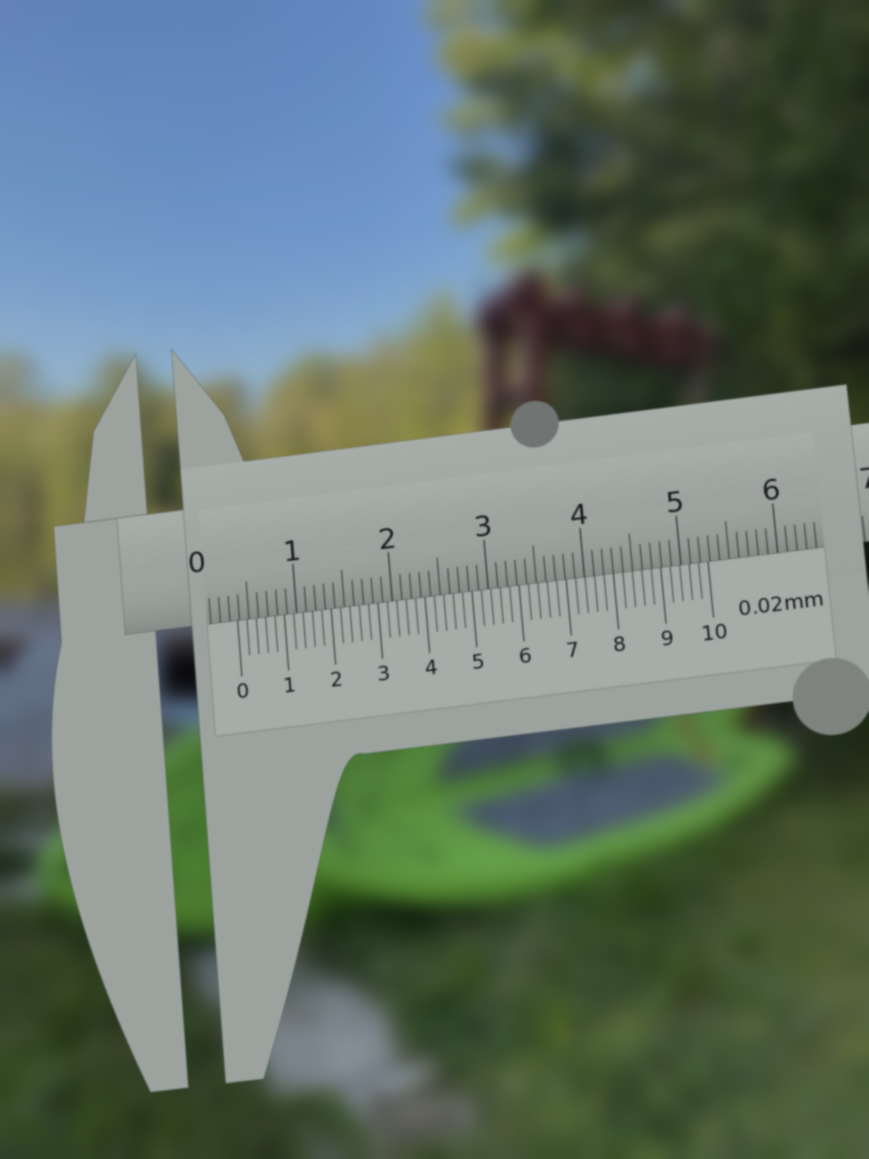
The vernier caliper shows 3.8 mm
